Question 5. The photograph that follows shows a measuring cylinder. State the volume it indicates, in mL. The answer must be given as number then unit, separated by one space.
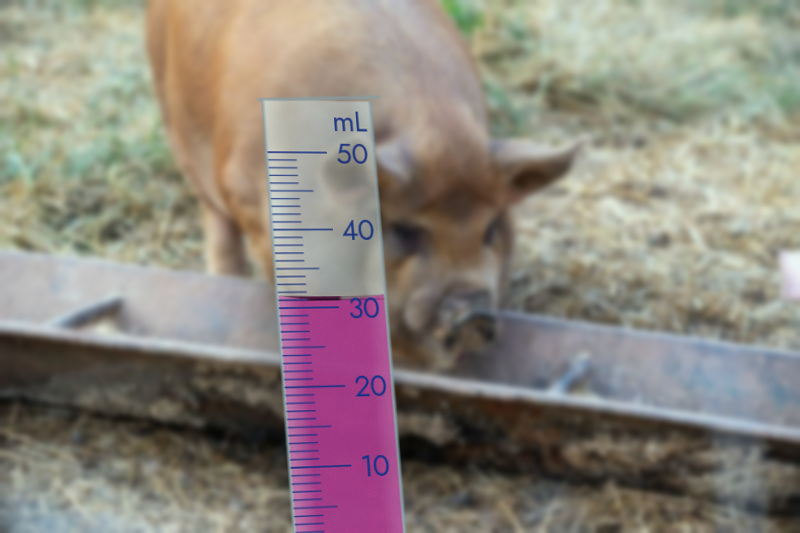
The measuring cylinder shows 31 mL
